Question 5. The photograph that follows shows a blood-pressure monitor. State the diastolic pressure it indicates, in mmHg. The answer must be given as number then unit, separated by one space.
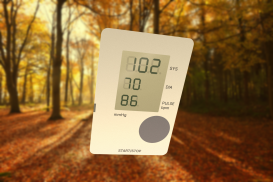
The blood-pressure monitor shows 70 mmHg
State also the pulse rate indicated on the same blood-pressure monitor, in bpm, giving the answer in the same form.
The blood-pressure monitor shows 86 bpm
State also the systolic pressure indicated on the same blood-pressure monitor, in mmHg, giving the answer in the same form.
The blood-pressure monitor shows 102 mmHg
